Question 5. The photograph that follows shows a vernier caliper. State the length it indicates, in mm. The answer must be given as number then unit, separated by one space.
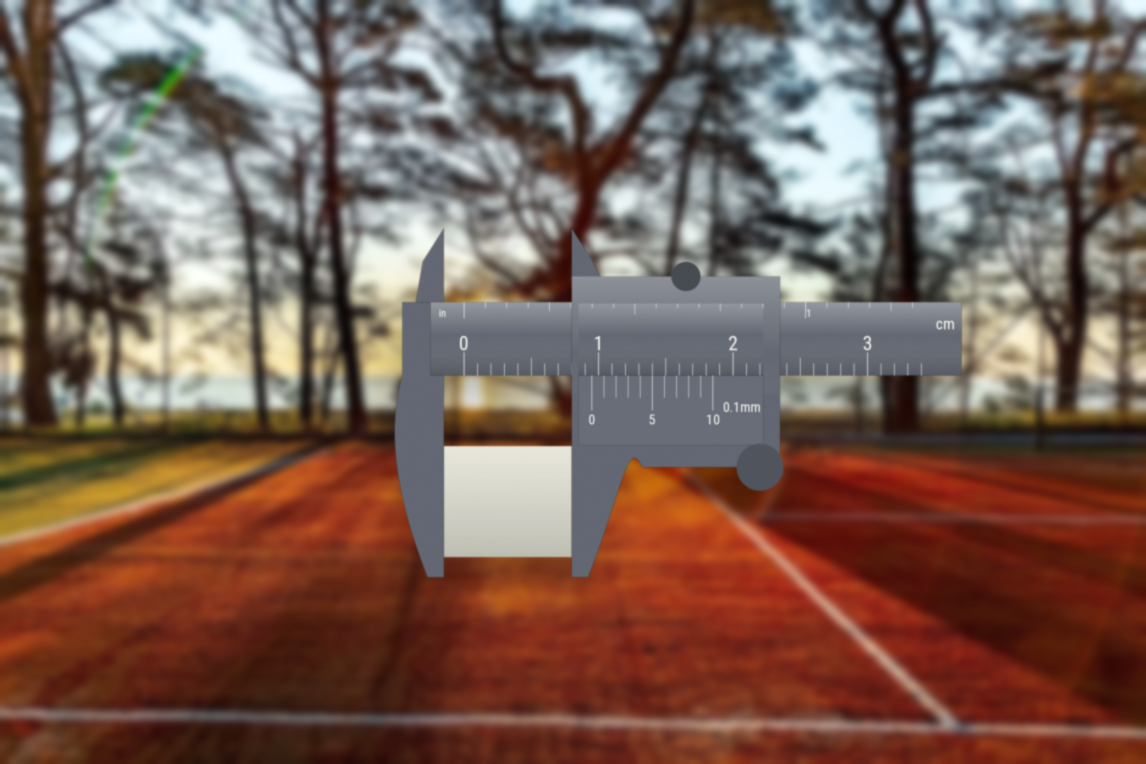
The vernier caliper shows 9.5 mm
